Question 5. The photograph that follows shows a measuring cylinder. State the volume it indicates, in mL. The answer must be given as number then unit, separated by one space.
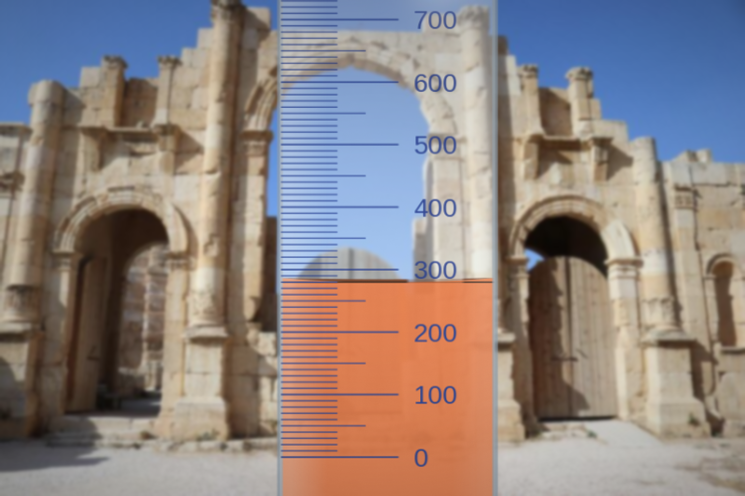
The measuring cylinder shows 280 mL
